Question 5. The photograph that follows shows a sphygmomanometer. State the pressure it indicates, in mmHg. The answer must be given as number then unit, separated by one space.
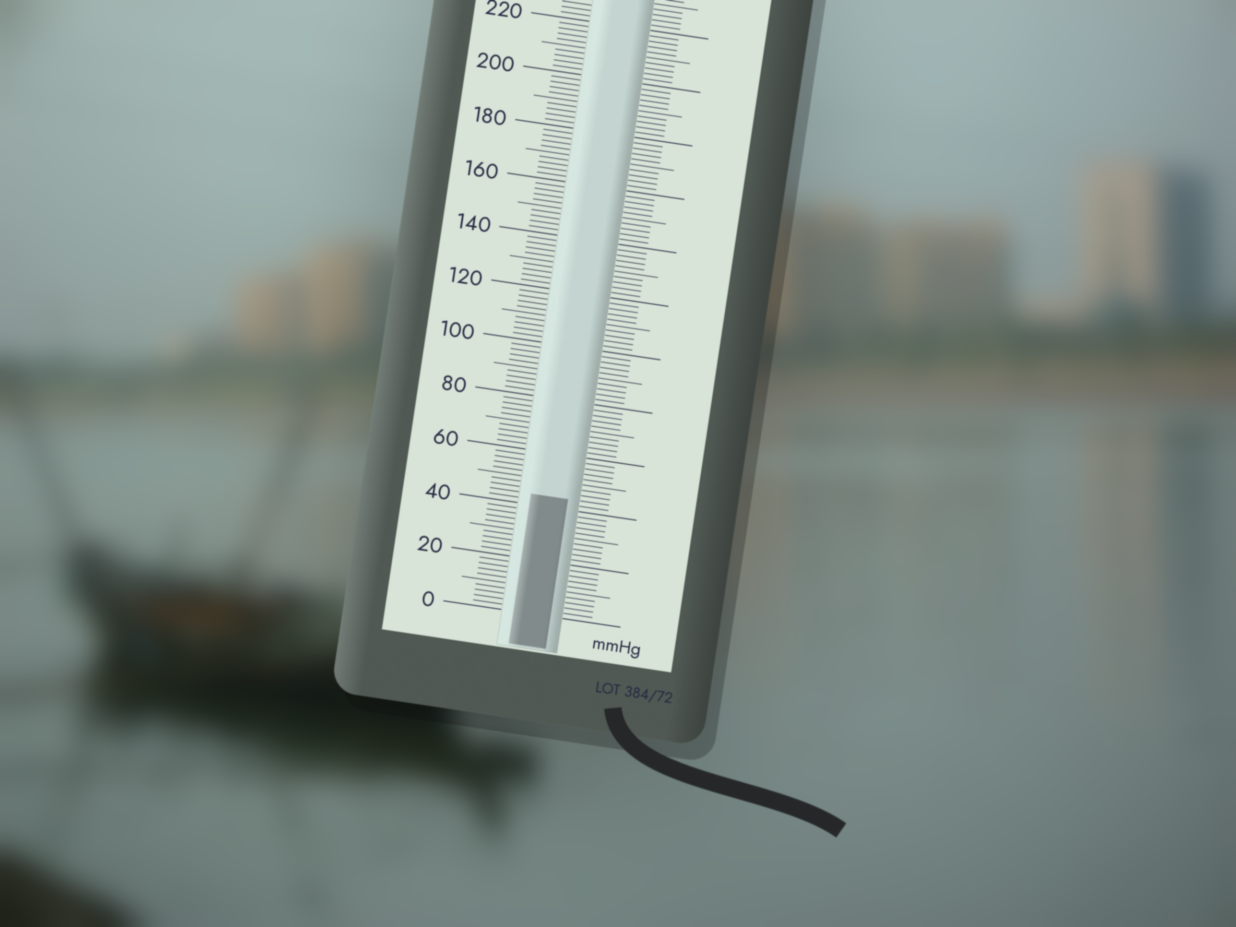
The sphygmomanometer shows 44 mmHg
